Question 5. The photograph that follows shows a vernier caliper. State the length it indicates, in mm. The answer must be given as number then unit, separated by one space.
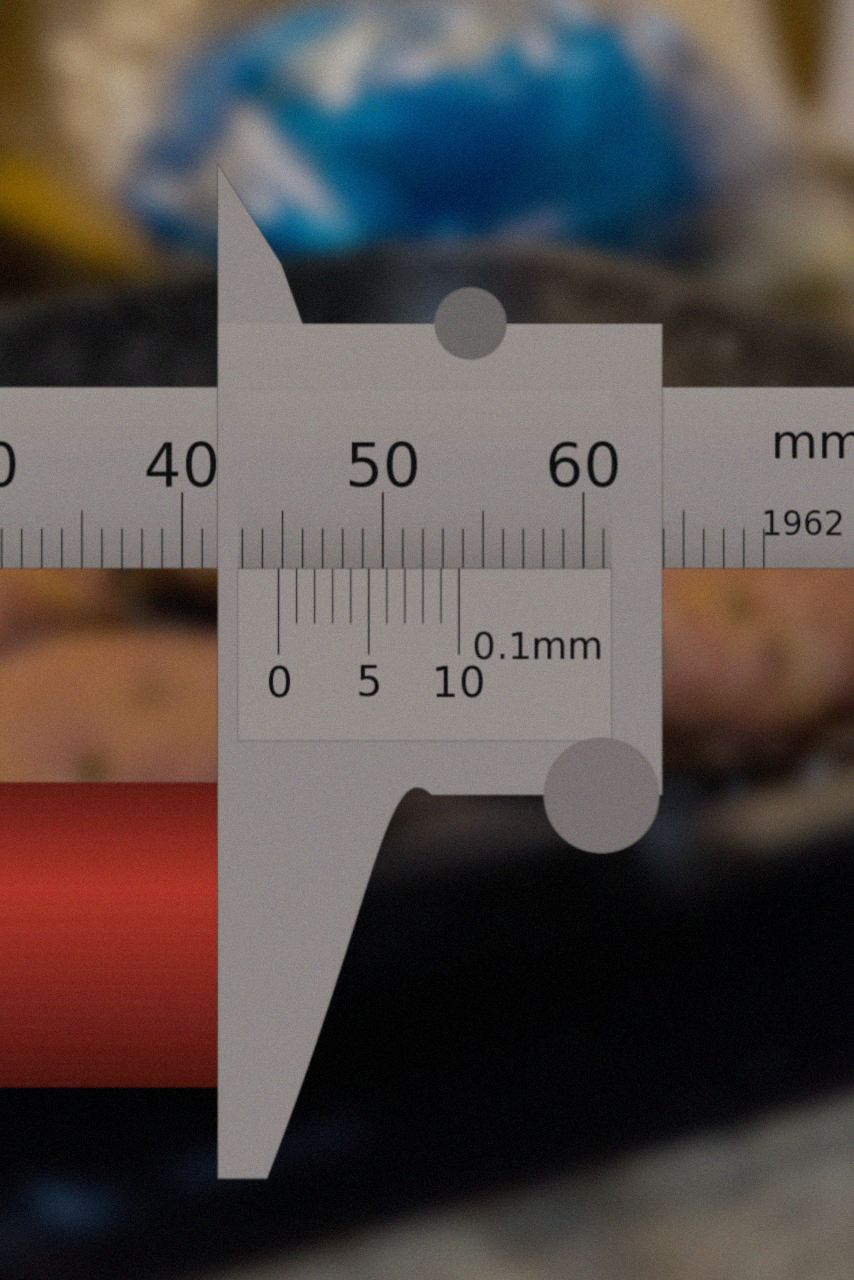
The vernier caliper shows 44.8 mm
